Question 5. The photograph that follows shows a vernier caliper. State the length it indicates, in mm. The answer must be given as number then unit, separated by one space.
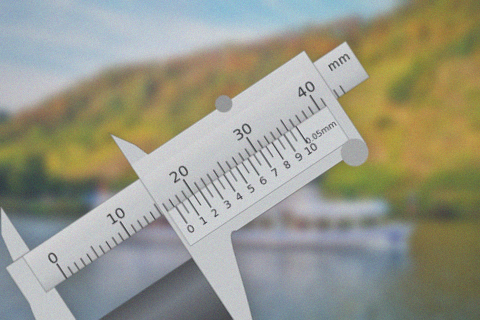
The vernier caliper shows 17.2 mm
